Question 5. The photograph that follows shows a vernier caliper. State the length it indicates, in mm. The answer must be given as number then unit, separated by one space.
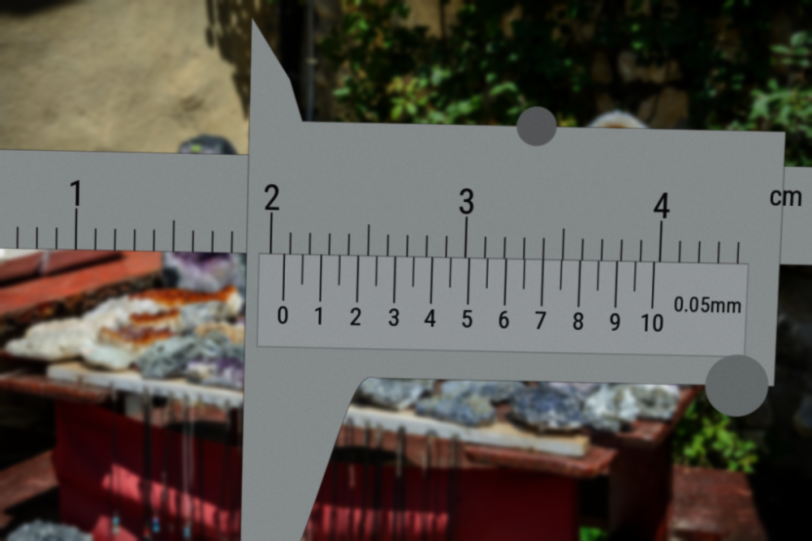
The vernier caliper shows 20.7 mm
